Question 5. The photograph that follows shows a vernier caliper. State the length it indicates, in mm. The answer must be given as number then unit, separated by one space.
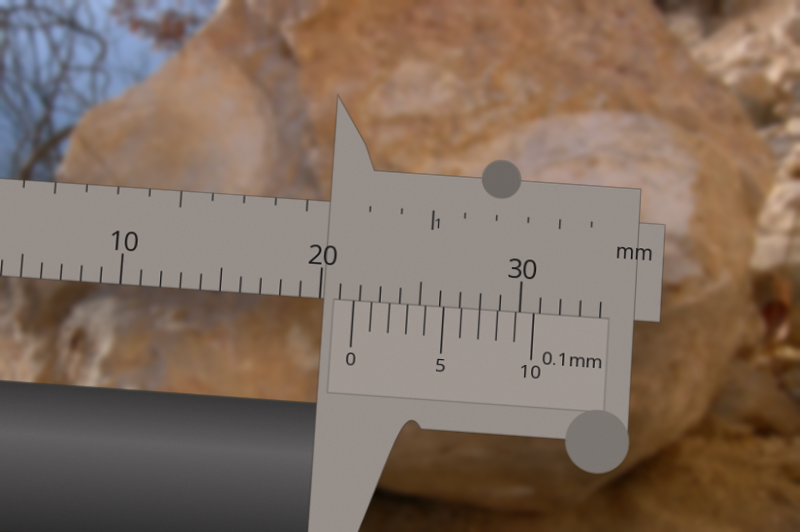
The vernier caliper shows 21.7 mm
